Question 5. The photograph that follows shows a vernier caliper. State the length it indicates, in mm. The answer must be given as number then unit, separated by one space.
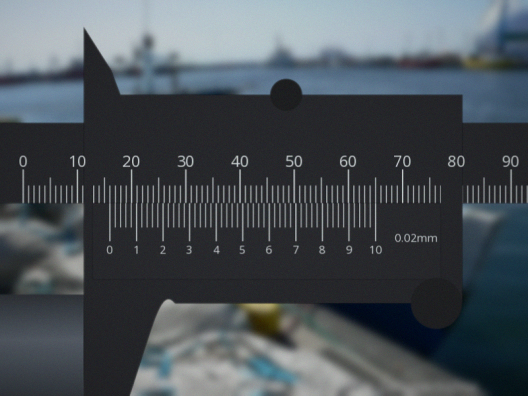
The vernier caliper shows 16.0 mm
